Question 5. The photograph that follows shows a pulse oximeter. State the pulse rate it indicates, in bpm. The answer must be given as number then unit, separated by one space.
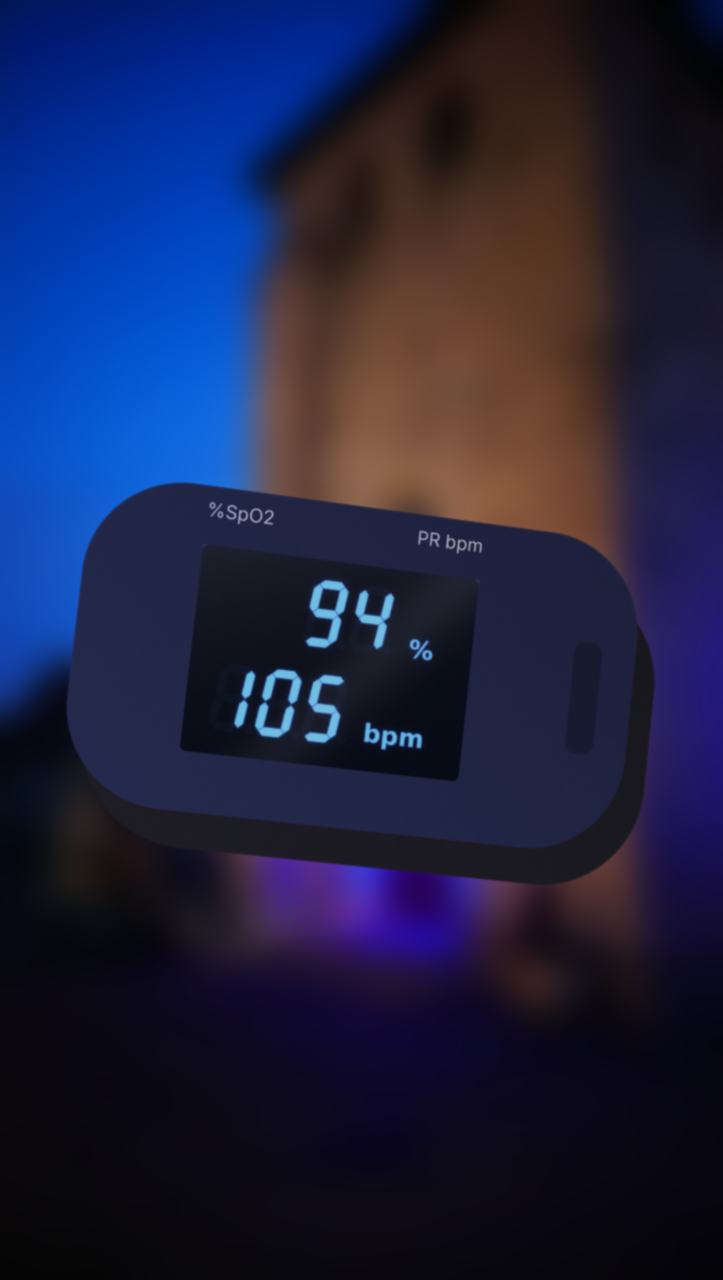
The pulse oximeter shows 105 bpm
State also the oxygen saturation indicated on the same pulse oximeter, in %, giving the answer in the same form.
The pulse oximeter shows 94 %
